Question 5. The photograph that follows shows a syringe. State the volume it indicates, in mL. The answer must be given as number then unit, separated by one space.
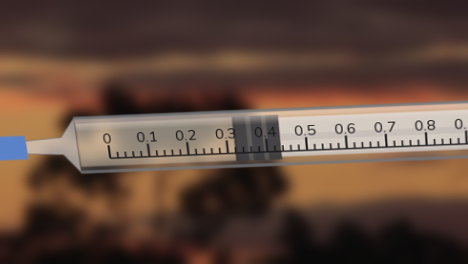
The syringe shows 0.32 mL
